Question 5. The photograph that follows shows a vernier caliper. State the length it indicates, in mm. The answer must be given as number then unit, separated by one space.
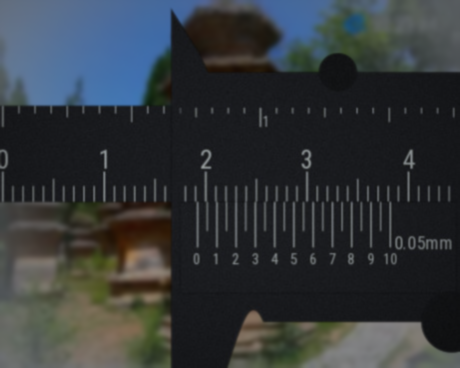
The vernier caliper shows 19.2 mm
